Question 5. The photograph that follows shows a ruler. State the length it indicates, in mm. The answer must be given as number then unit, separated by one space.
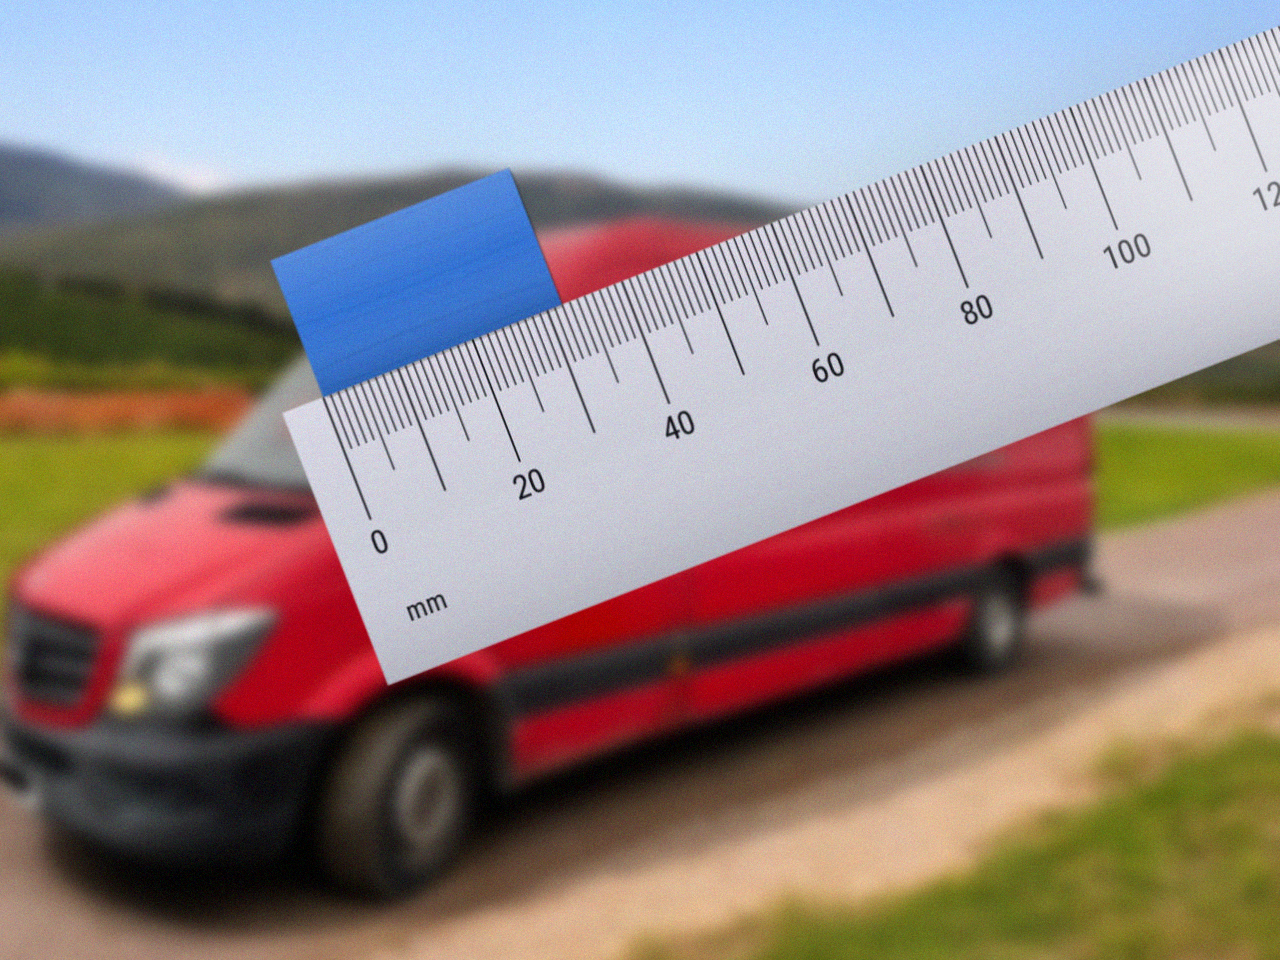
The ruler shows 32 mm
